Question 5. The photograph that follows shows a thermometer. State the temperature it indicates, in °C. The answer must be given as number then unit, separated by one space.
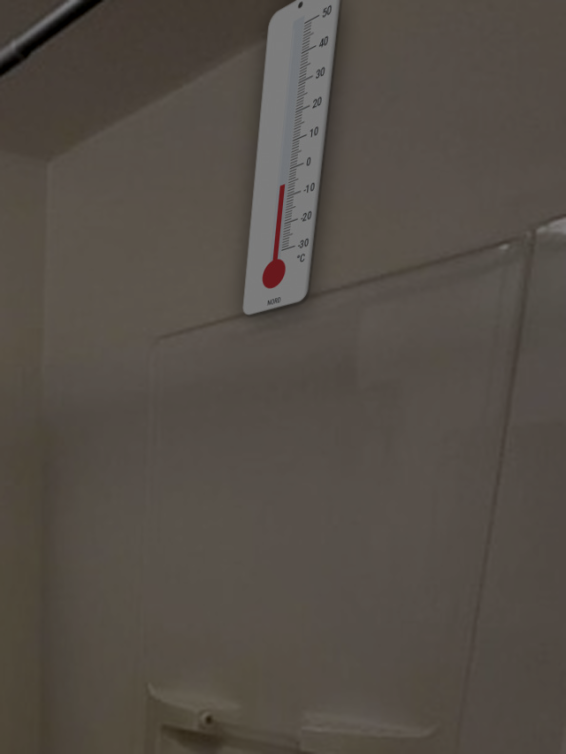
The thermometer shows -5 °C
